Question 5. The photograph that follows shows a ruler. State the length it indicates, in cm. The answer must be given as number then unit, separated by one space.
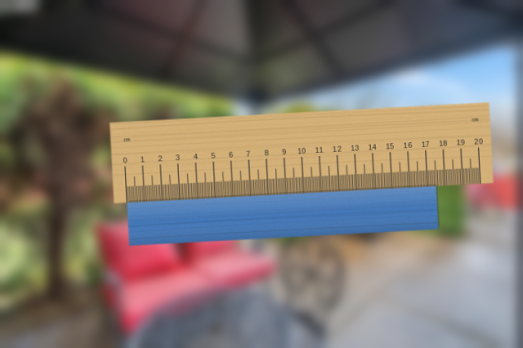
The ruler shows 17.5 cm
